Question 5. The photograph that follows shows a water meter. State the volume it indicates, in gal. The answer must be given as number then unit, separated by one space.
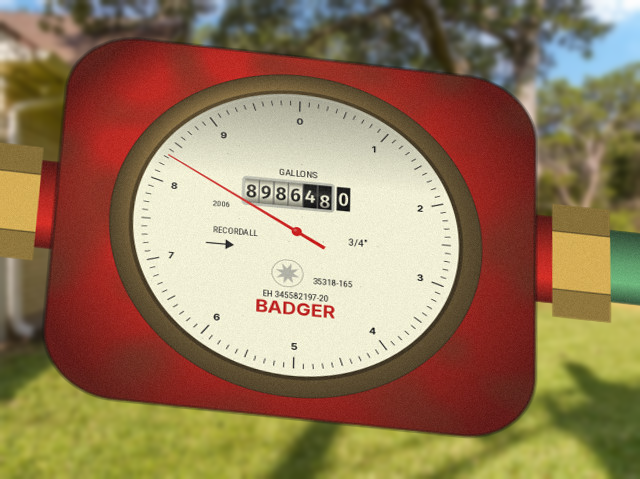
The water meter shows 8986478.3 gal
